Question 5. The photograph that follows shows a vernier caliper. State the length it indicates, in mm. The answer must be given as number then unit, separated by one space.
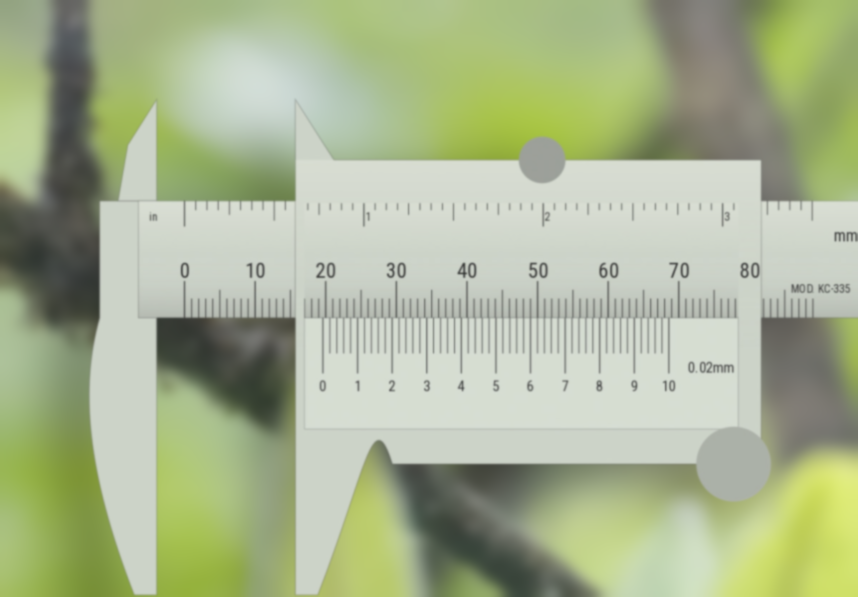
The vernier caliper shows 19.6 mm
